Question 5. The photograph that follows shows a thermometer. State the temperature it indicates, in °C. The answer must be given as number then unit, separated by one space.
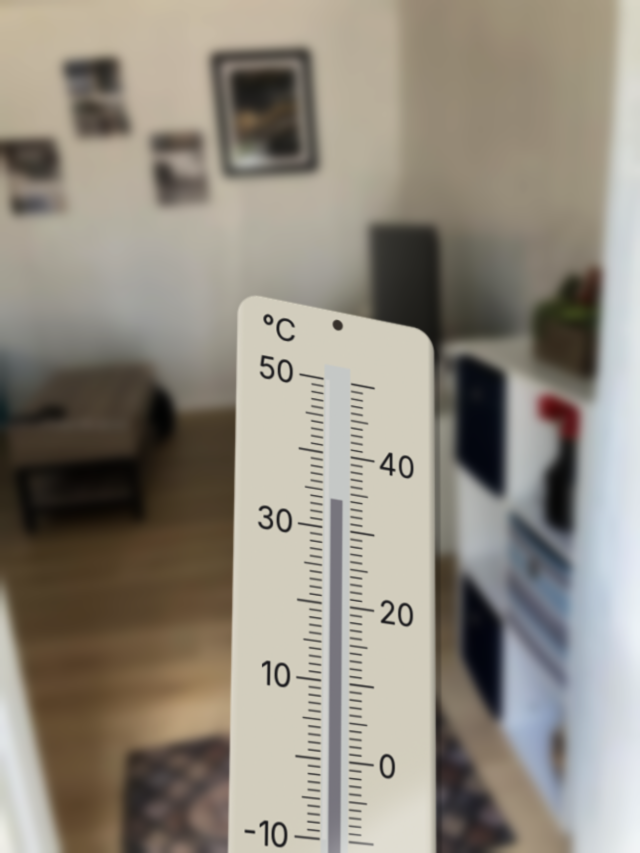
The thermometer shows 34 °C
